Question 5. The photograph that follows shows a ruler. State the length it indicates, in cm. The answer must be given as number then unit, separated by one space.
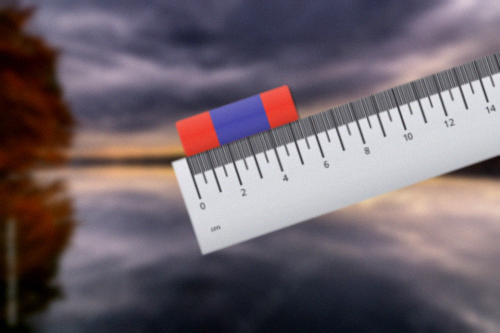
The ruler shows 5.5 cm
